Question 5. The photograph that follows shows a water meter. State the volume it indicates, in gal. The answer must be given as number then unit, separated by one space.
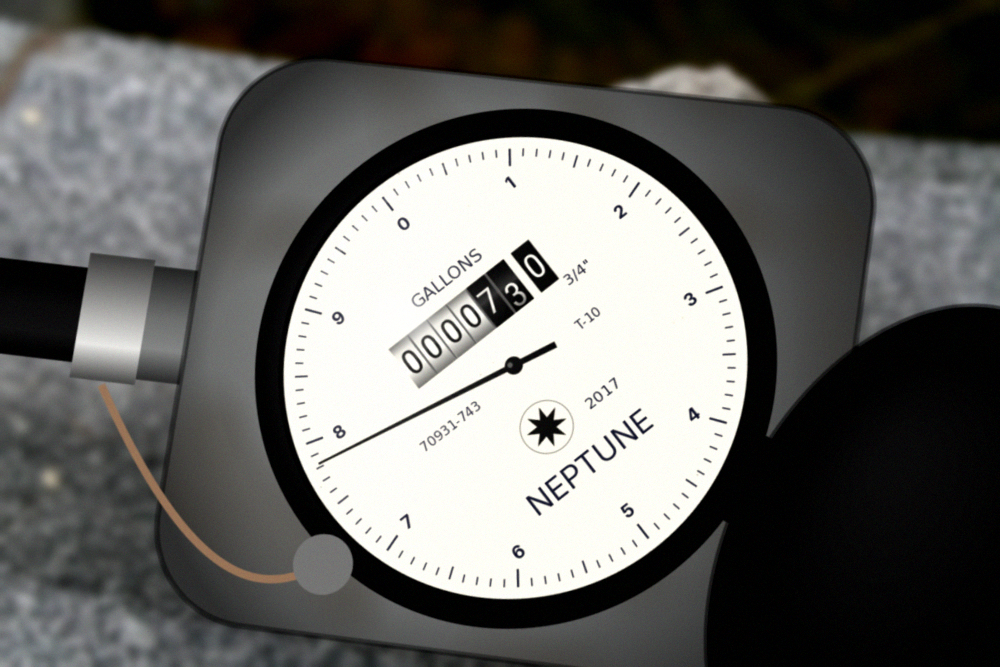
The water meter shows 727.8 gal
